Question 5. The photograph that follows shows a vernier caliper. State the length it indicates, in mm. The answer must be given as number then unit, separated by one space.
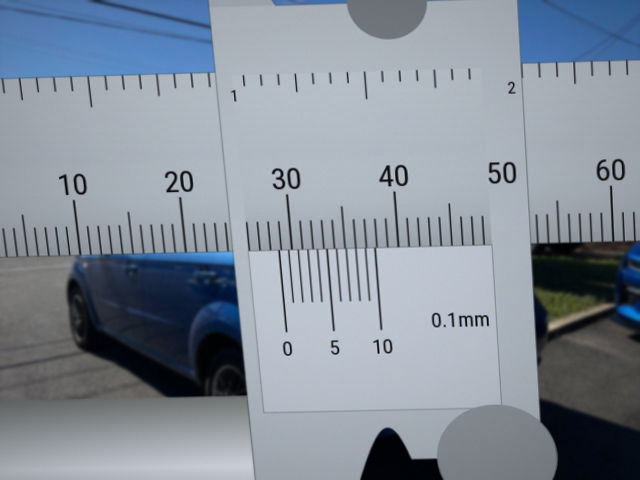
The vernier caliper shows 28.8 mm
